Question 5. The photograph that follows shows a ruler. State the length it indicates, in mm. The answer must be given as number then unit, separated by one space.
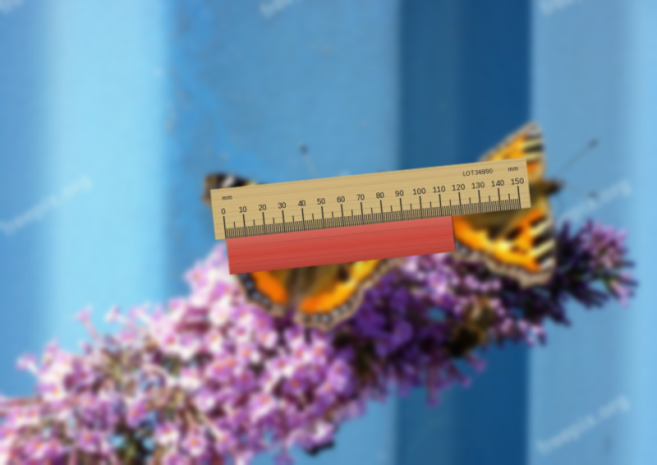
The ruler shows 115 mm
